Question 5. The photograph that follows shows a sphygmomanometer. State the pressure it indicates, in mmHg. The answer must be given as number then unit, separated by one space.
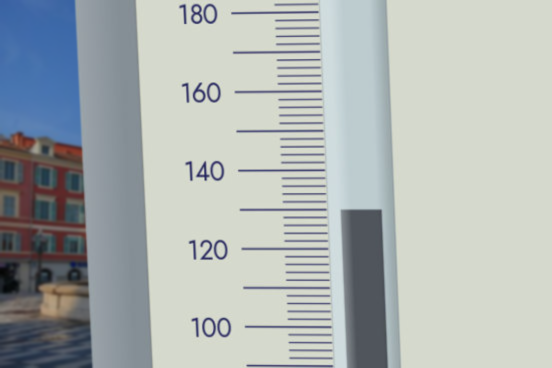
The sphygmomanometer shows 130 mmHg
